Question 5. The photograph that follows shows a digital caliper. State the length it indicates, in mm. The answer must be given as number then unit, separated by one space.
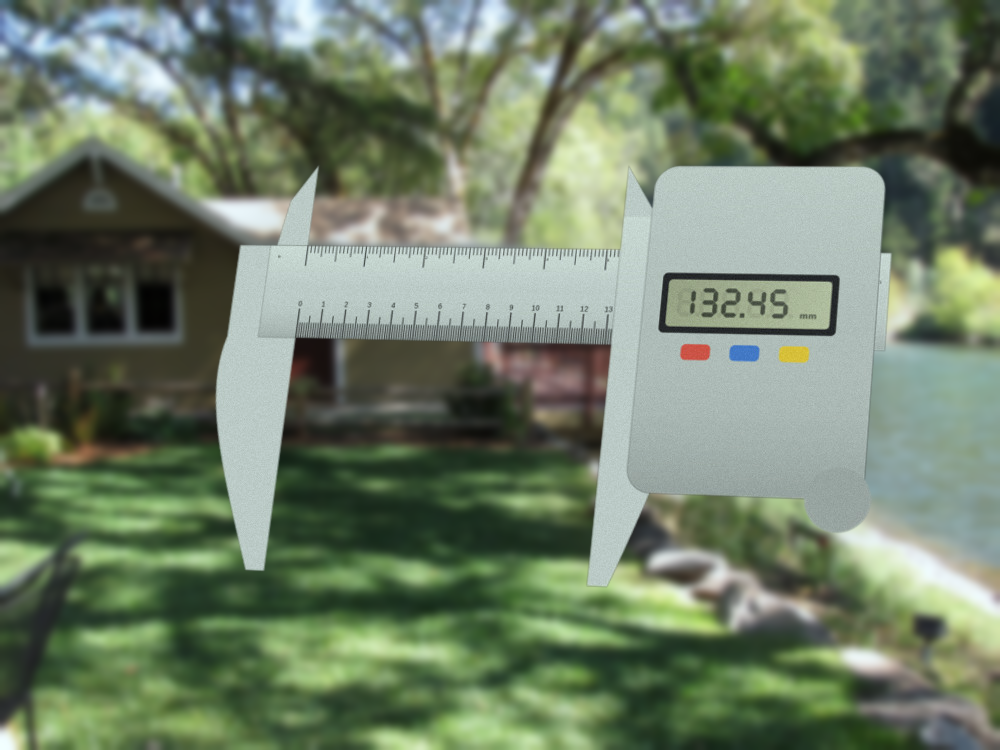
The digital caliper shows 132.45 mm
